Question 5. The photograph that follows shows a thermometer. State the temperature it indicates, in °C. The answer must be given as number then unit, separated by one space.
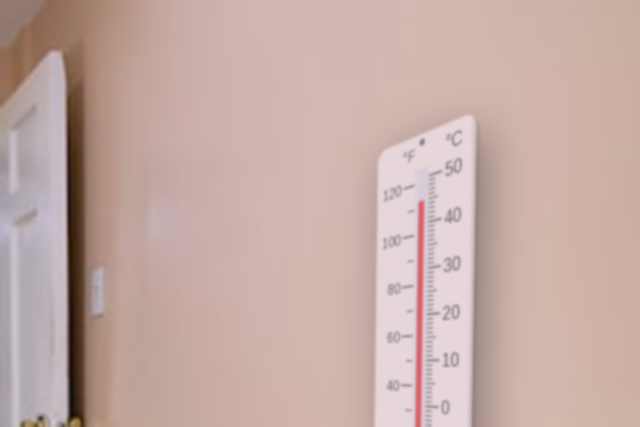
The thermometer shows 45 °C
